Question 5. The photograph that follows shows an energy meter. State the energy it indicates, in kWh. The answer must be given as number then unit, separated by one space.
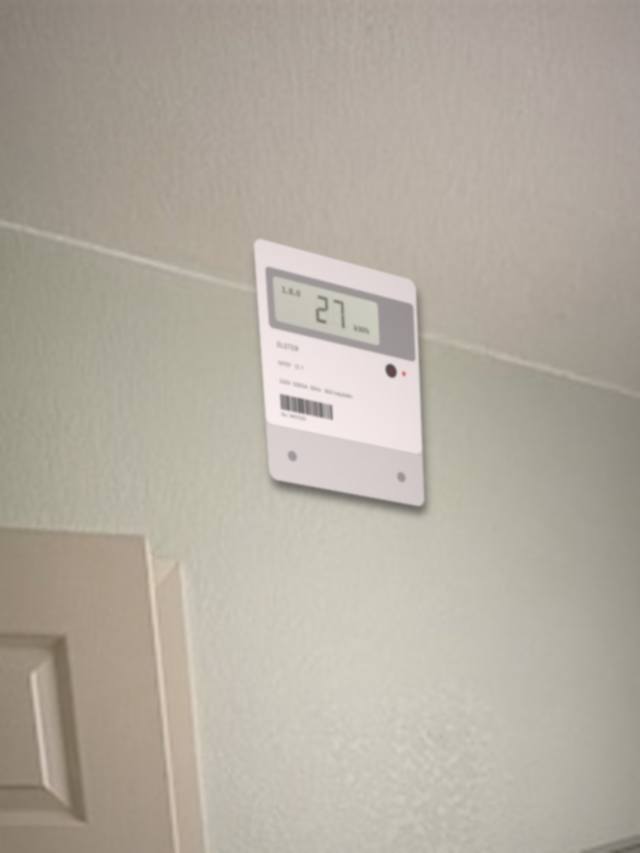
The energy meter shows 27 kWh
